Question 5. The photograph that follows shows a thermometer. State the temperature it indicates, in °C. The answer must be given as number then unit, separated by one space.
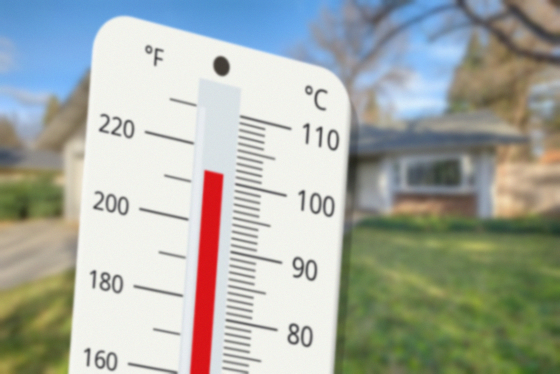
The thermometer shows 101 °C
